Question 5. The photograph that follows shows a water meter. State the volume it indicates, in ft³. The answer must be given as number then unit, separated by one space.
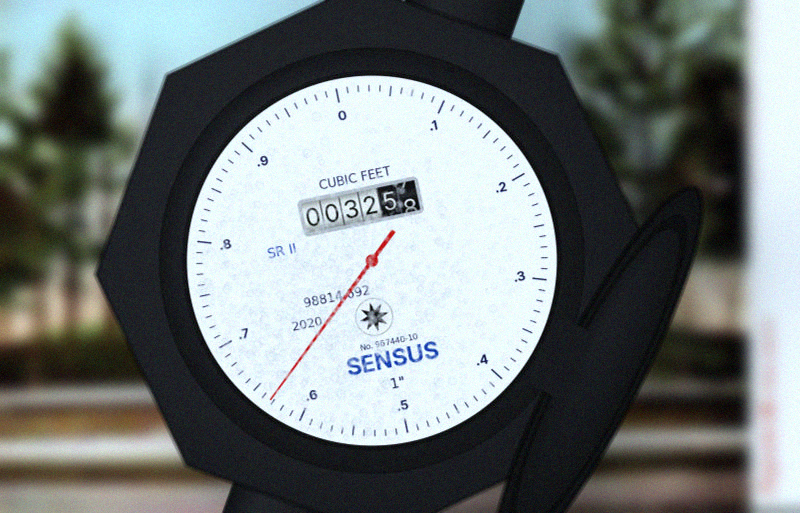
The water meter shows 3257.63 ft³
